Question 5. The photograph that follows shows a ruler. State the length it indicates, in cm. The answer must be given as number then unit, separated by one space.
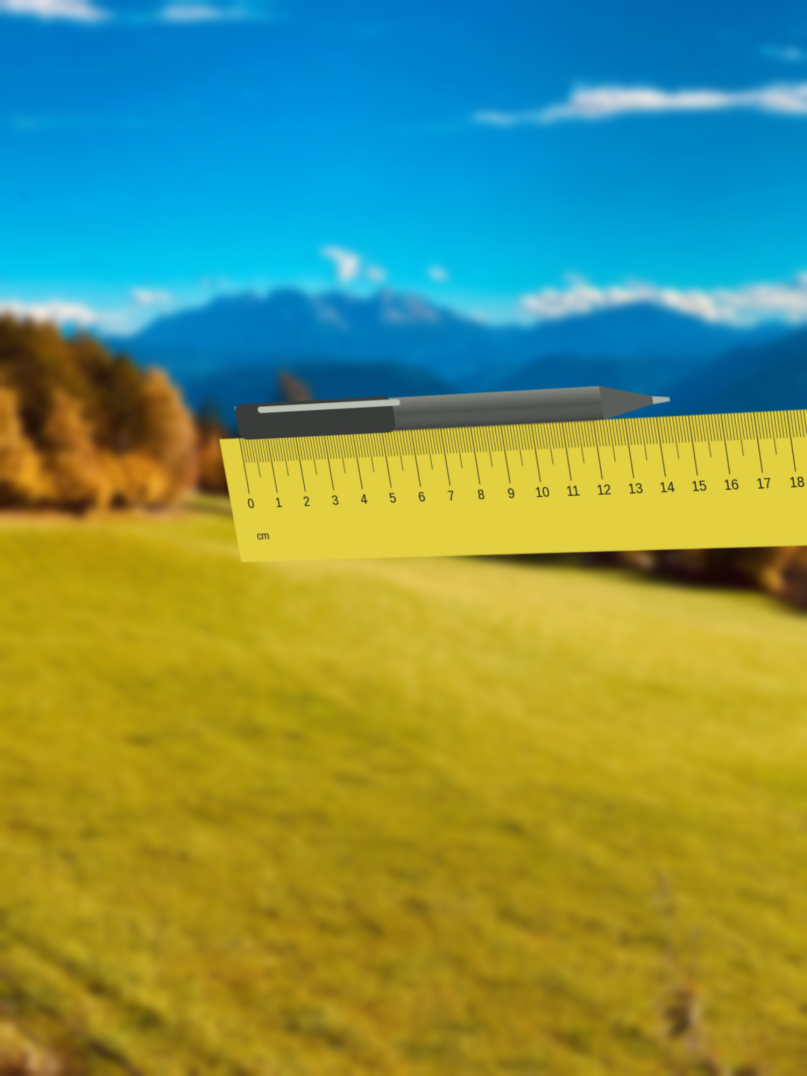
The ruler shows 14.5 cm
